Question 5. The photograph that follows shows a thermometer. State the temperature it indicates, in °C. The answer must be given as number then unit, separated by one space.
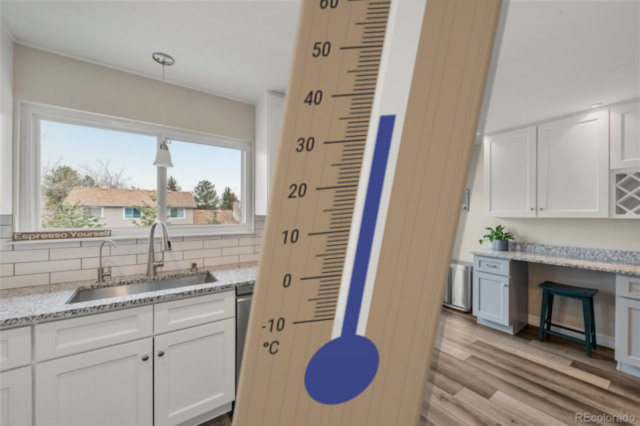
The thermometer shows 35 °C
